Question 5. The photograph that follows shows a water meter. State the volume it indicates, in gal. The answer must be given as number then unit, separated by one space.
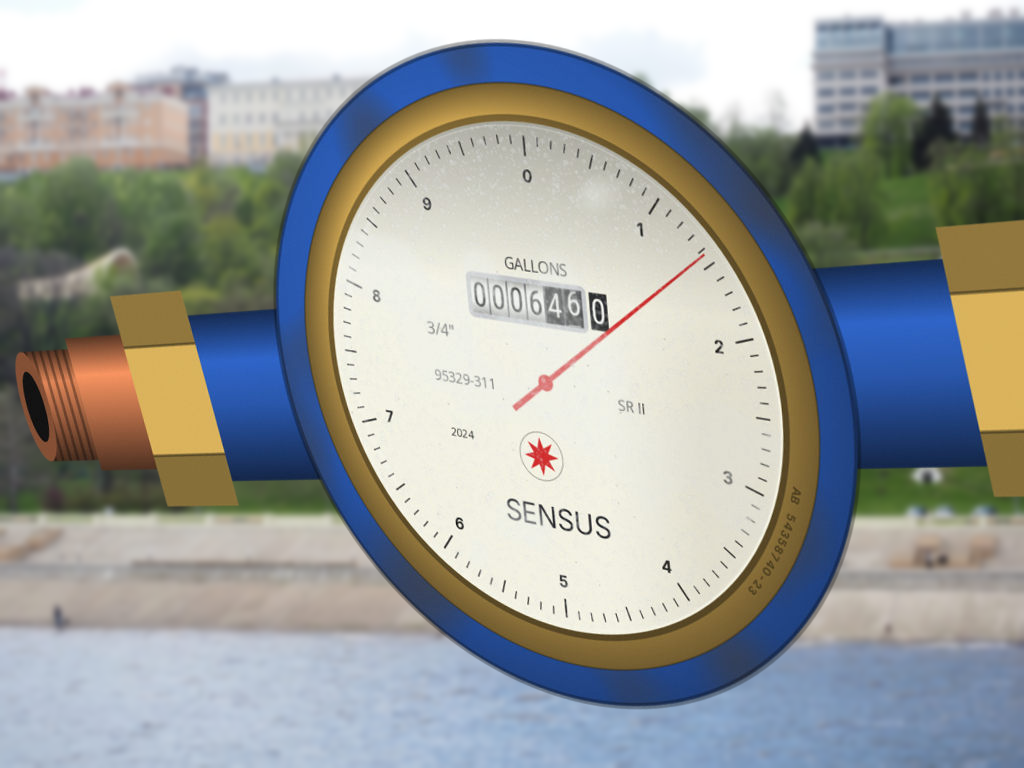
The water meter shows 6461.4 gal
